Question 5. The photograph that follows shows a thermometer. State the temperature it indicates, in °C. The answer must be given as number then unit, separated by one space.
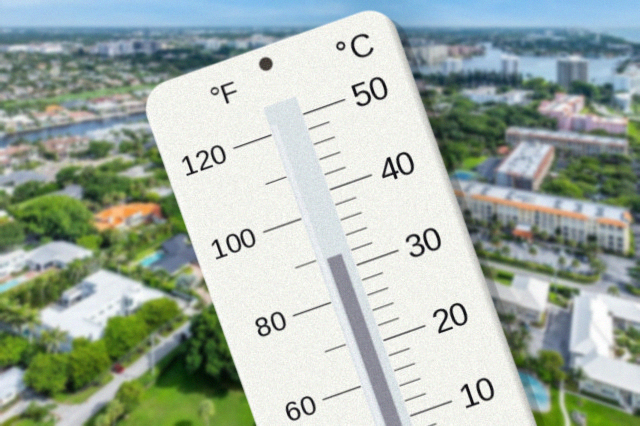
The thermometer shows 32 °C
